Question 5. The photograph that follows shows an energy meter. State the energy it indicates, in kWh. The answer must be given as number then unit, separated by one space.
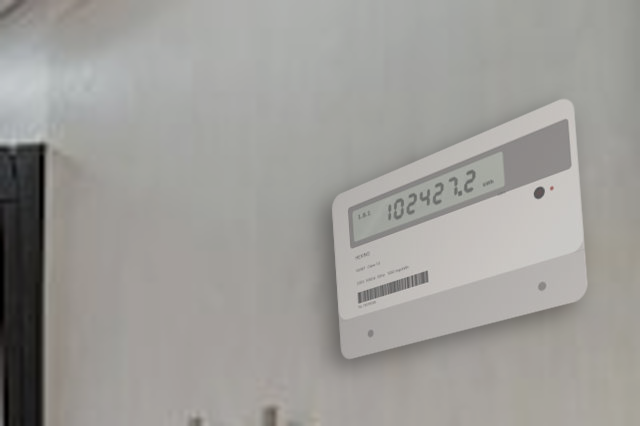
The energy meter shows 102427.2 kWh
